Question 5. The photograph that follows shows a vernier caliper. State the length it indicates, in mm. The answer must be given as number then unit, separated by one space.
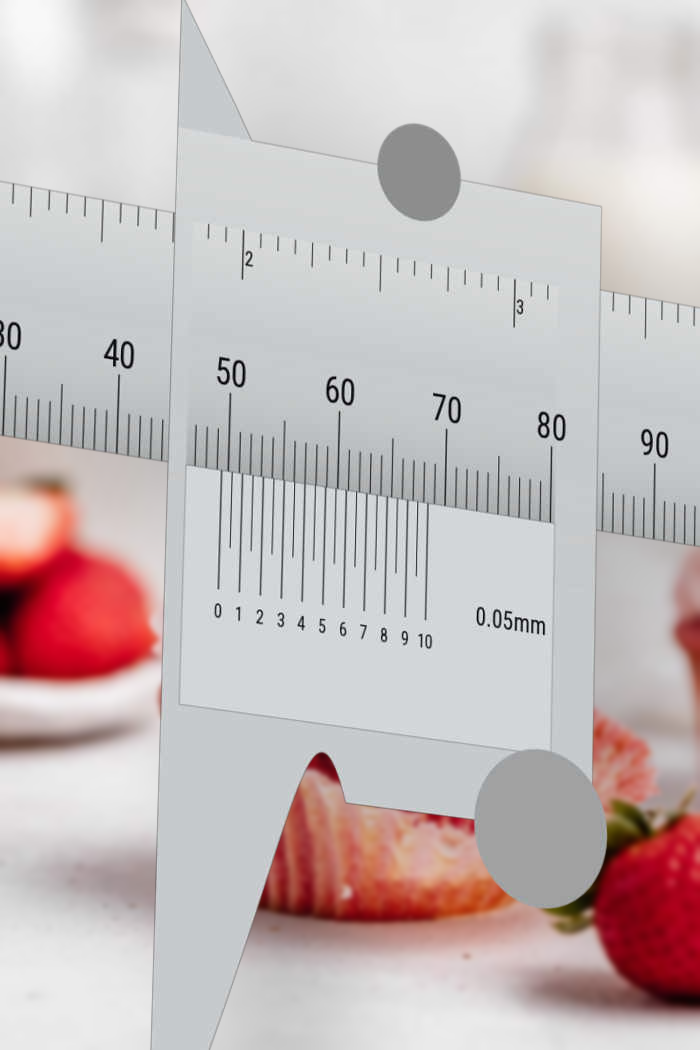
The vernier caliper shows 49.4 mm
